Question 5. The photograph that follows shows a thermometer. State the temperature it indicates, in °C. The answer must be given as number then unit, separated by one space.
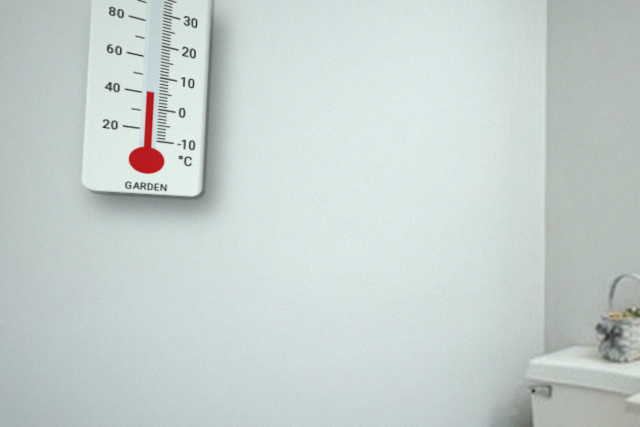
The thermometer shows 5 °C
